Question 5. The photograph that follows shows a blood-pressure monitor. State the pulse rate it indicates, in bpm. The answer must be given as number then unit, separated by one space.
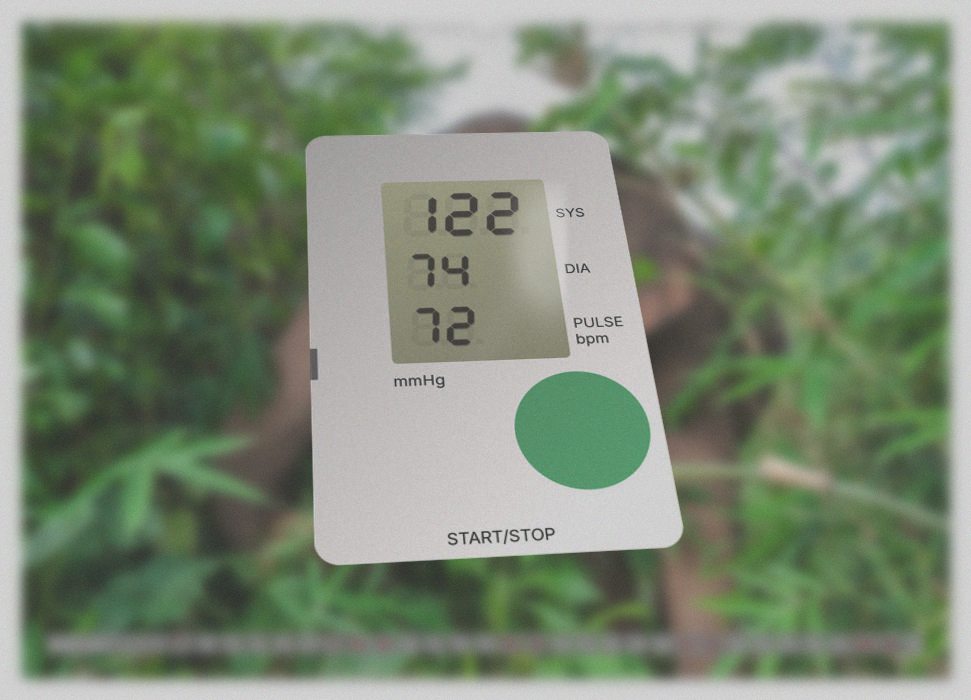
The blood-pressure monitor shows 72 bpm
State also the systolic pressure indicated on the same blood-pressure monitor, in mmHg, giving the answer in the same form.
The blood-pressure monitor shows 122 mmHg
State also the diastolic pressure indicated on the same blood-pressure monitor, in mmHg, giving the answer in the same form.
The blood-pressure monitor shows 74 mmHg
